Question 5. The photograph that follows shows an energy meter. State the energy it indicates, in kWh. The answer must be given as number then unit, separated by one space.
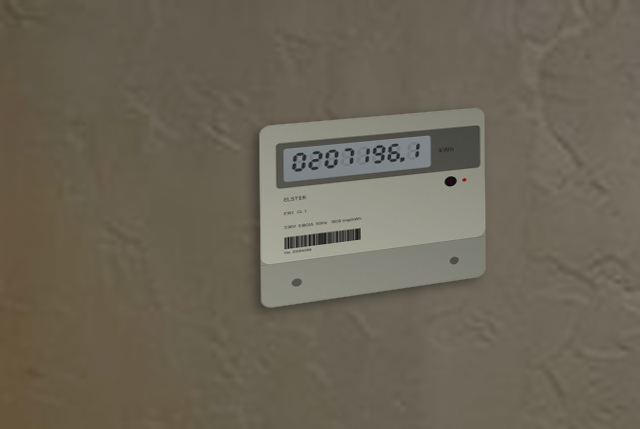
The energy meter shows 207196.1 kWh
